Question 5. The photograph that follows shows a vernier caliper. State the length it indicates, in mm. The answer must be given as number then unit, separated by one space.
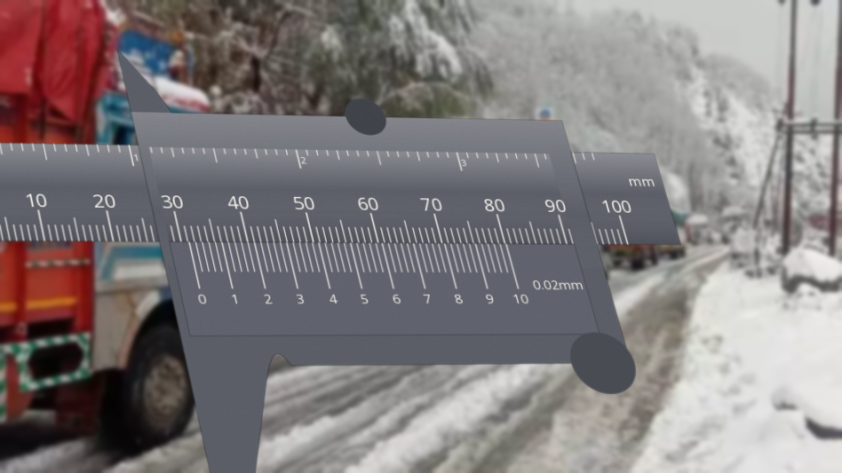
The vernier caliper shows 31.2 mm
